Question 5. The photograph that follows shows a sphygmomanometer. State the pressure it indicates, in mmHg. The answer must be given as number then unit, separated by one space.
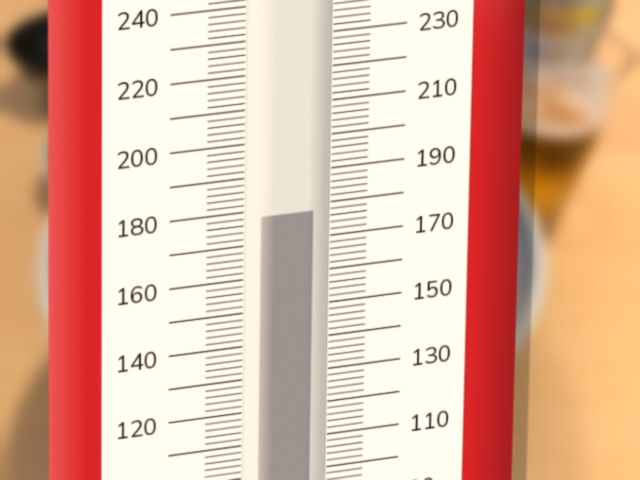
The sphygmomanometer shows 178 mmHg
